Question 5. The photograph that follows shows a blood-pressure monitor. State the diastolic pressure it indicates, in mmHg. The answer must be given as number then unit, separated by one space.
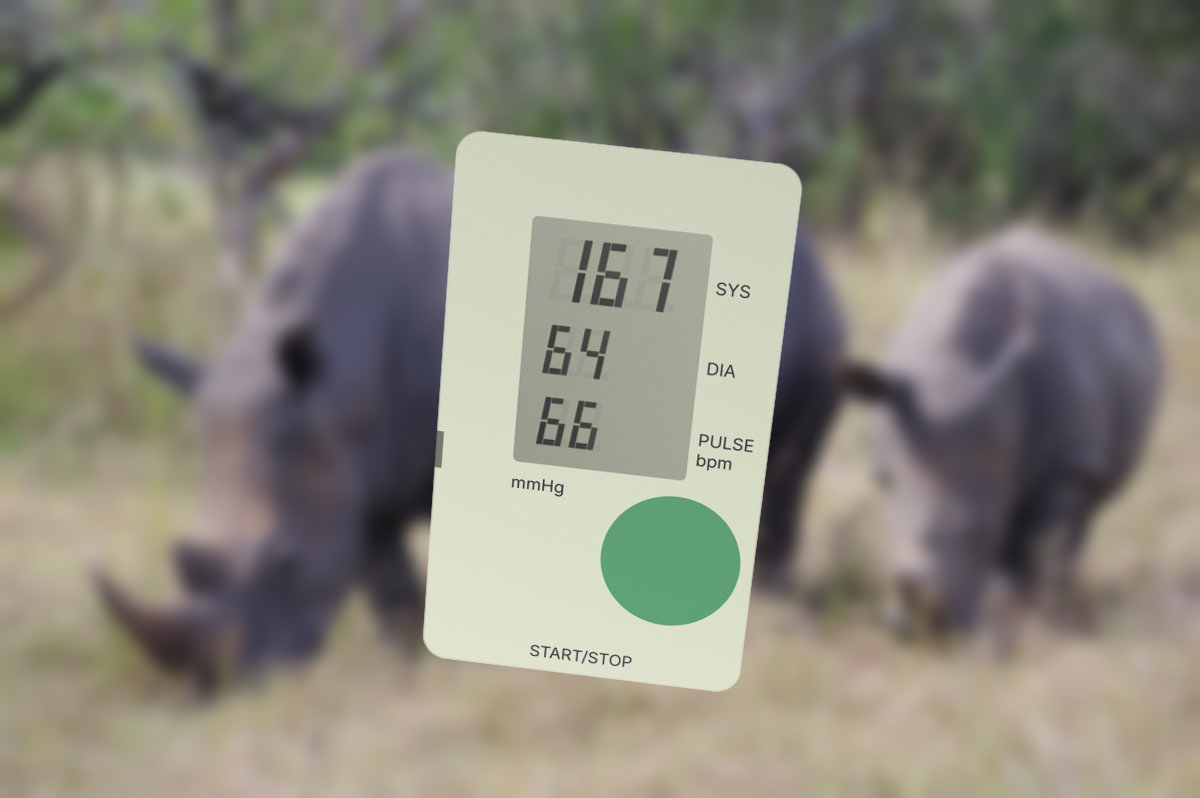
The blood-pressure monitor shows 64 mmHg
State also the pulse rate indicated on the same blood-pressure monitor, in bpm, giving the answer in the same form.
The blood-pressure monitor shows 66 bpm
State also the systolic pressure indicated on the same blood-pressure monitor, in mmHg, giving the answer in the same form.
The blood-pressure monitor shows 167 mmHg
